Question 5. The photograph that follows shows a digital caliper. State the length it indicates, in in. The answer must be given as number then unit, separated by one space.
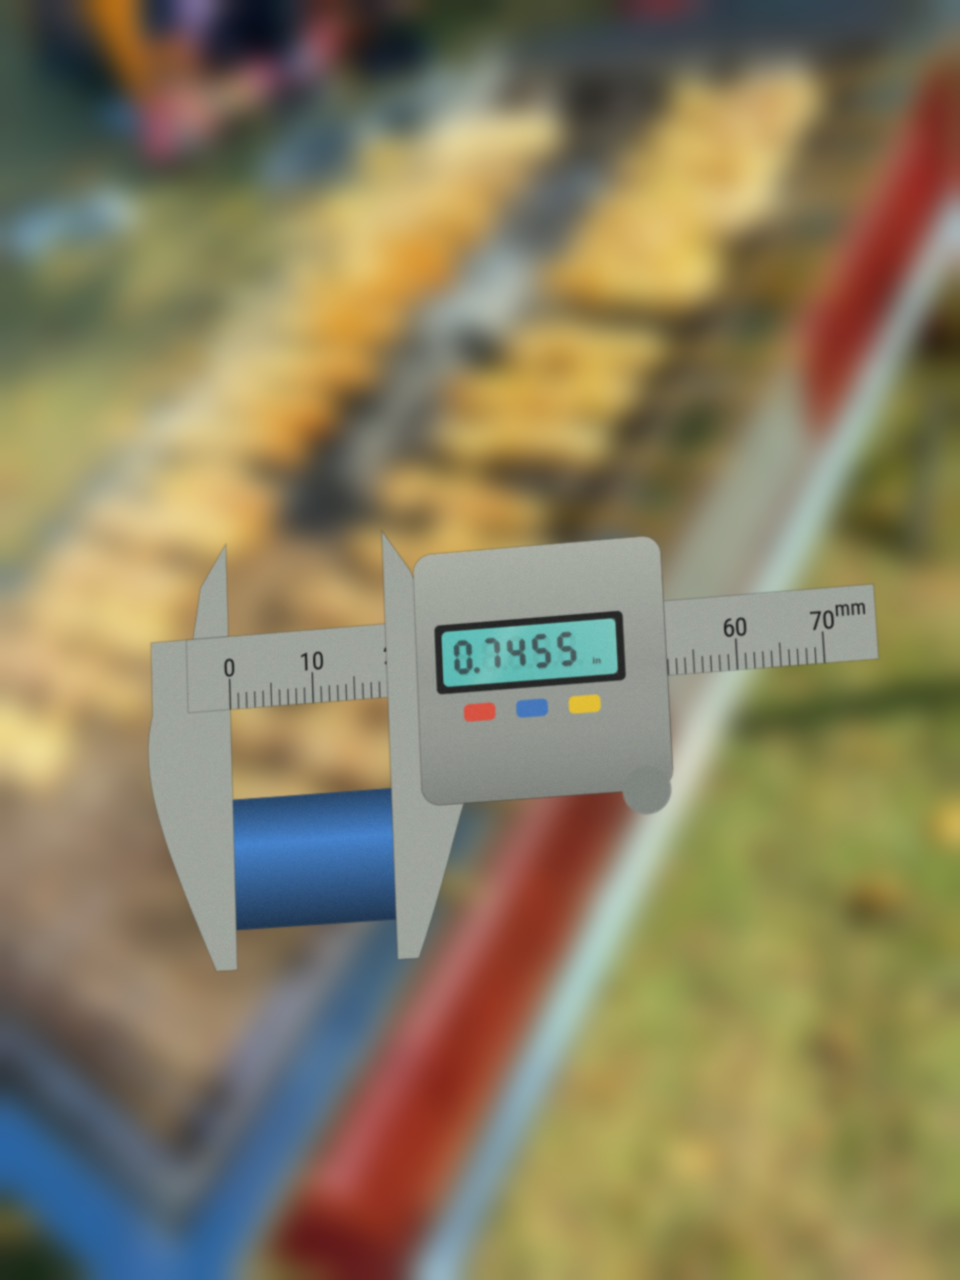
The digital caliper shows 0.7455 in
